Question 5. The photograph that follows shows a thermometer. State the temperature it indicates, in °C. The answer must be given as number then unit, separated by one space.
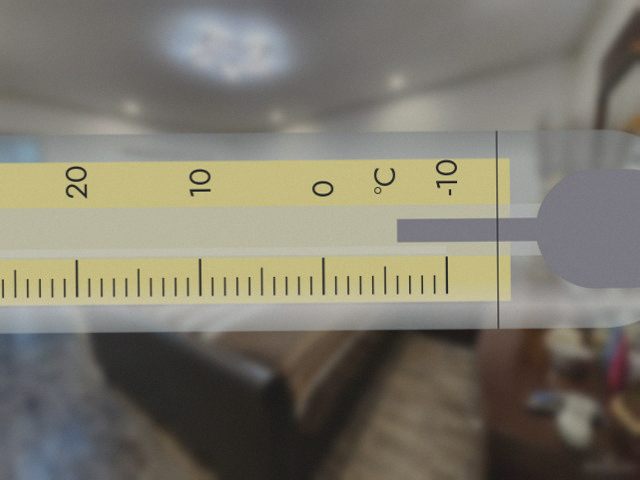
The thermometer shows -6 °C
